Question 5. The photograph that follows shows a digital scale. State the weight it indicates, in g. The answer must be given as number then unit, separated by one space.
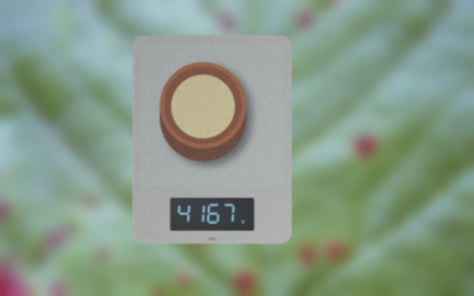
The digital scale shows 4167 g
